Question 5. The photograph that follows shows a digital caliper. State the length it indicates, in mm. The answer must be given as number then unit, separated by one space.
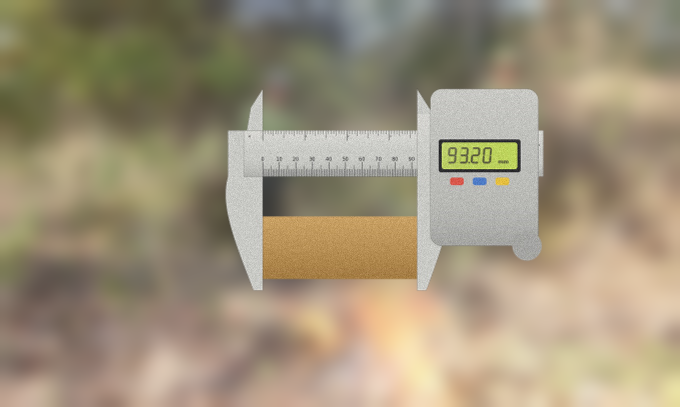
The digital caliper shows 93.20 mm
